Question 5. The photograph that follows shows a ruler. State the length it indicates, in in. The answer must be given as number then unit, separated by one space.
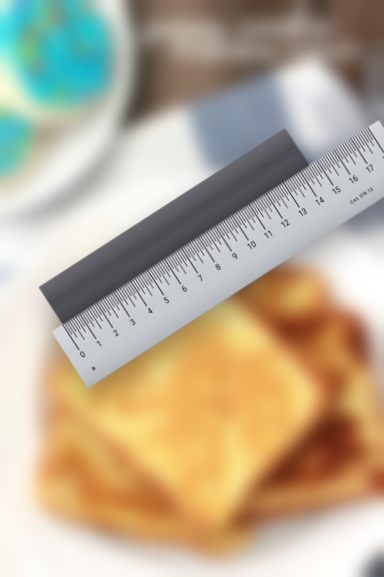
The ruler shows 14.5 in
